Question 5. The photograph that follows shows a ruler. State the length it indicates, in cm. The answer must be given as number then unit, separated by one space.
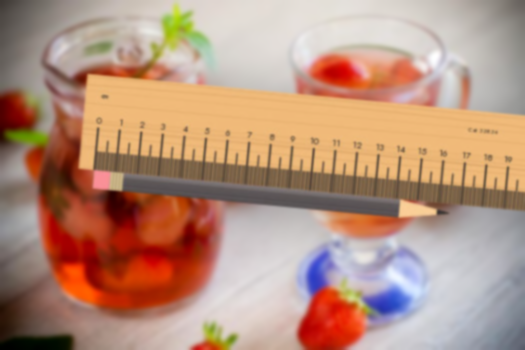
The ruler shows 16.5 cm
